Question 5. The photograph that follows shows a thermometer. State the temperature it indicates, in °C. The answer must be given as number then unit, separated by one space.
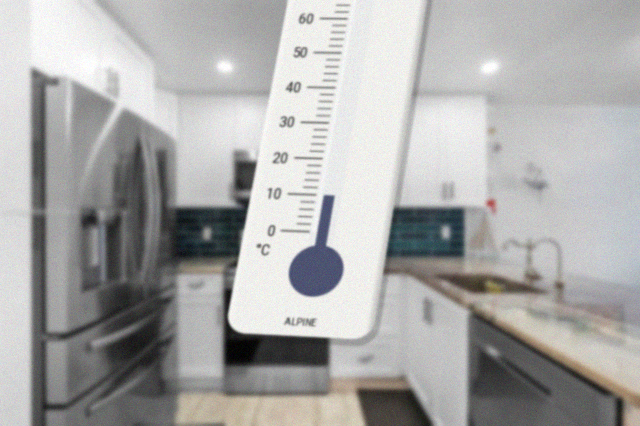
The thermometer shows 10 °C
